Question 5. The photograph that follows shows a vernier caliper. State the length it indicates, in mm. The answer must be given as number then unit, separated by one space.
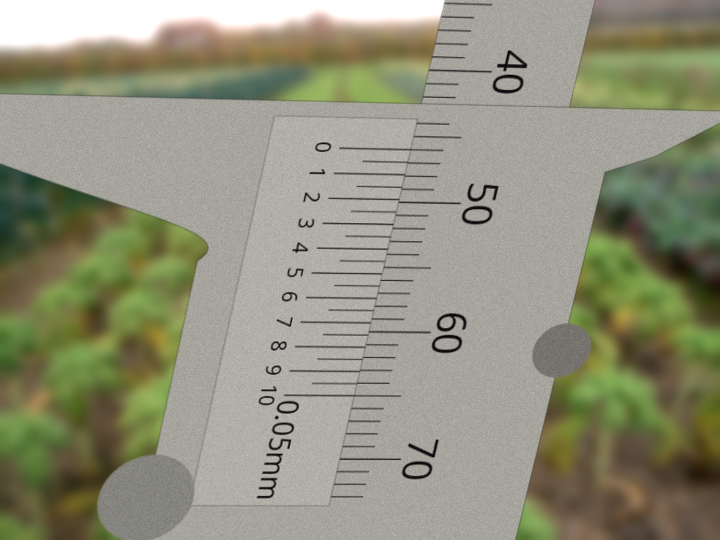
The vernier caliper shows 46.0 mm
